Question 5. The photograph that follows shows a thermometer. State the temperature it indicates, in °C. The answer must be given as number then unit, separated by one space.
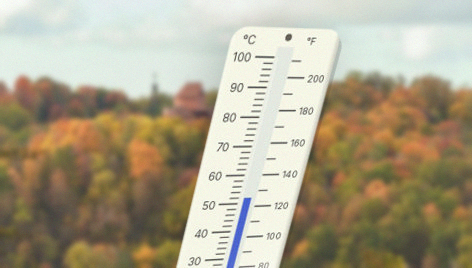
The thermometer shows 52 °C
